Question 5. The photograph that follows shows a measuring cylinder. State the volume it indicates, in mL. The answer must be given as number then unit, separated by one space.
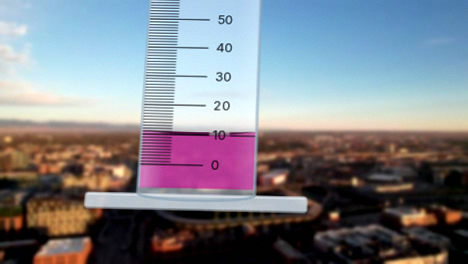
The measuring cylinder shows 10 mL
